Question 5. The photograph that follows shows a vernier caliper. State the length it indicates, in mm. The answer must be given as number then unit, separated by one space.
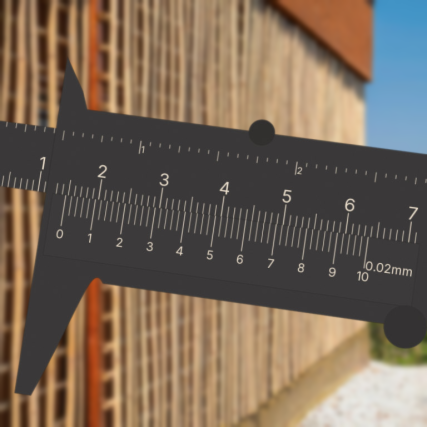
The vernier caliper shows 14.6 mm
